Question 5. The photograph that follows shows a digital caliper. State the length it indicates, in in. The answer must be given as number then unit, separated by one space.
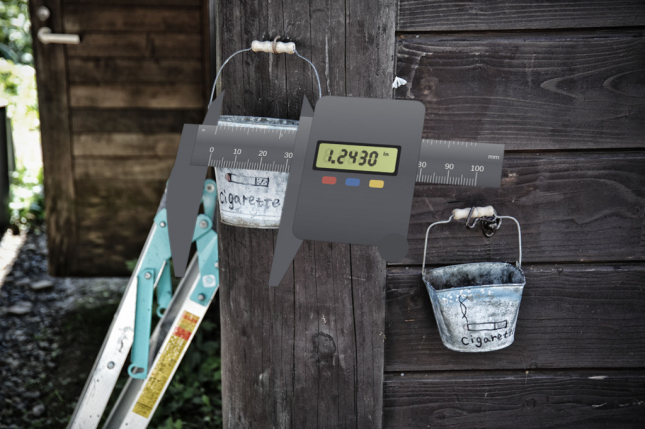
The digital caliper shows 1.2430 in
